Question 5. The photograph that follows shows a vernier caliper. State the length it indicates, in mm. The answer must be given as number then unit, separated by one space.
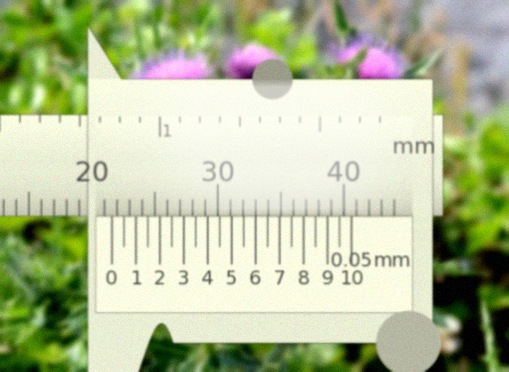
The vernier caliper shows 21.6 mm
